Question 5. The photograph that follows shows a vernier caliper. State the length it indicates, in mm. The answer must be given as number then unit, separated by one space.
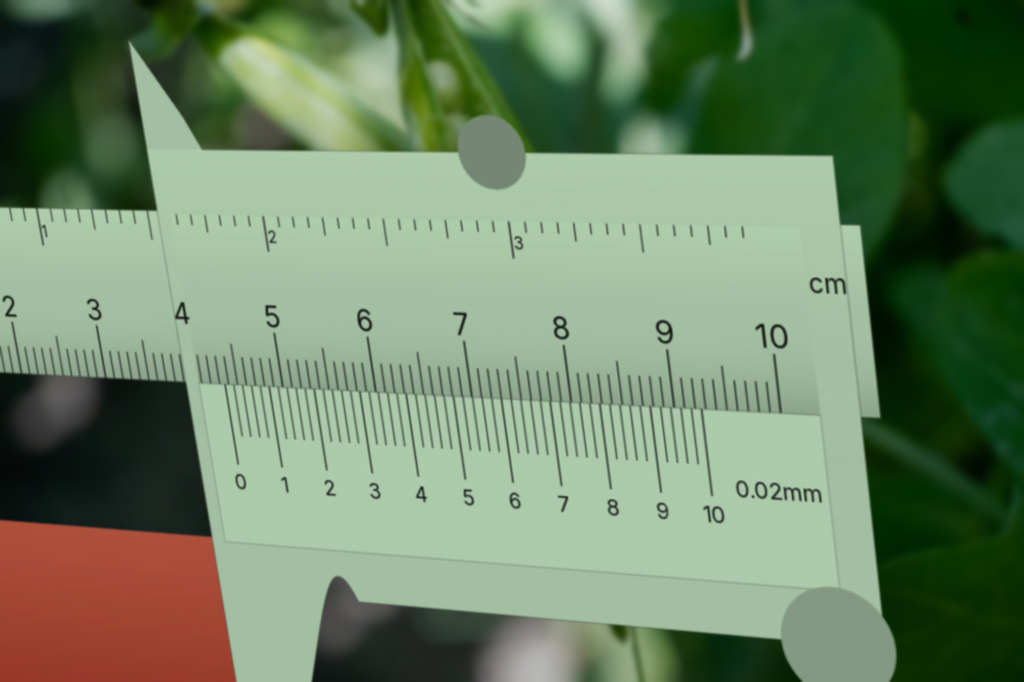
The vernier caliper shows 43.6 mm
